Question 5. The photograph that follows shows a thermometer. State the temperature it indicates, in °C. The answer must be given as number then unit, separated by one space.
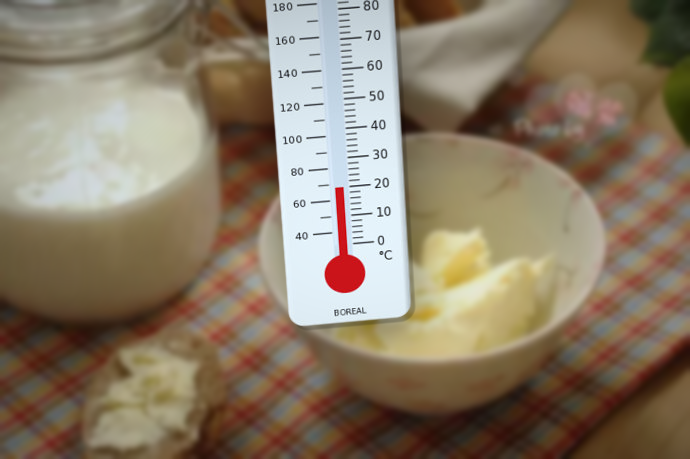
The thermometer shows 20 °C
